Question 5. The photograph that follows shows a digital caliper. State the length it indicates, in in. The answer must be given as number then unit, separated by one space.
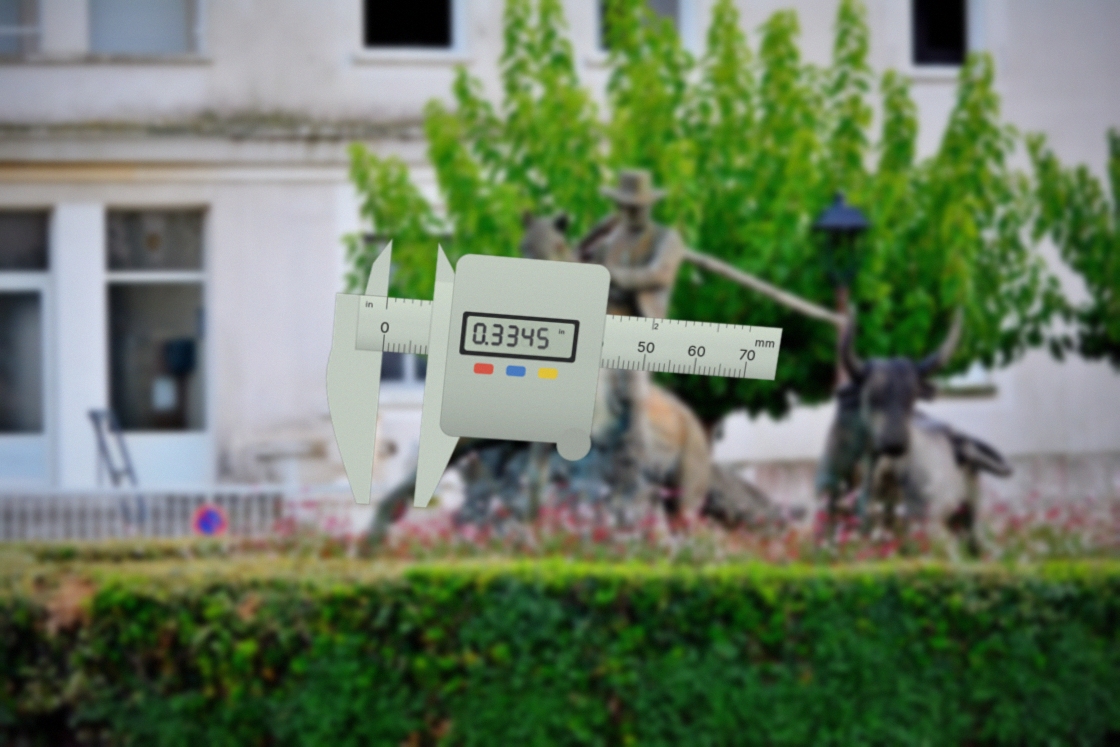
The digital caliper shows 0.3345 in
